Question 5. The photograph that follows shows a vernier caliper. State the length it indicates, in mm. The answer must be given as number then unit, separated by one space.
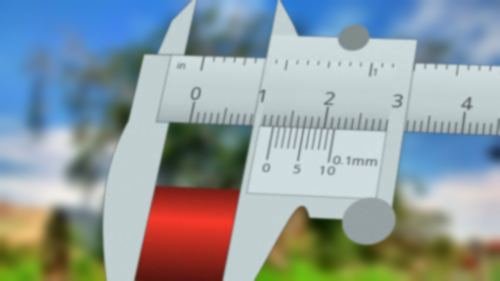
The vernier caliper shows 12.5 mm
